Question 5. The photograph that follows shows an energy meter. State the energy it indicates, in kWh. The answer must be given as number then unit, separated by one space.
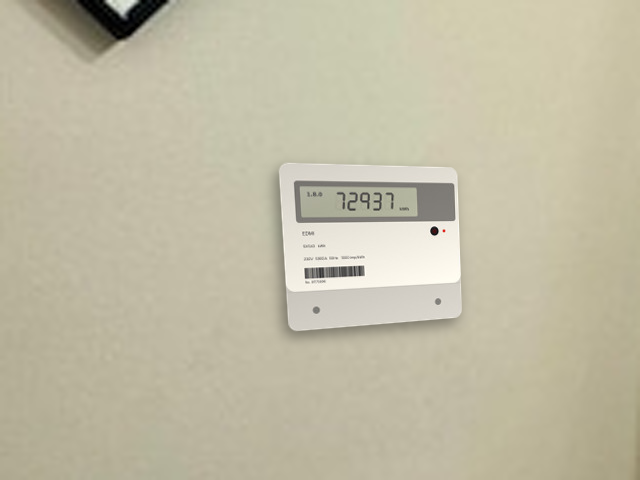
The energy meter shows 72937 kWh
